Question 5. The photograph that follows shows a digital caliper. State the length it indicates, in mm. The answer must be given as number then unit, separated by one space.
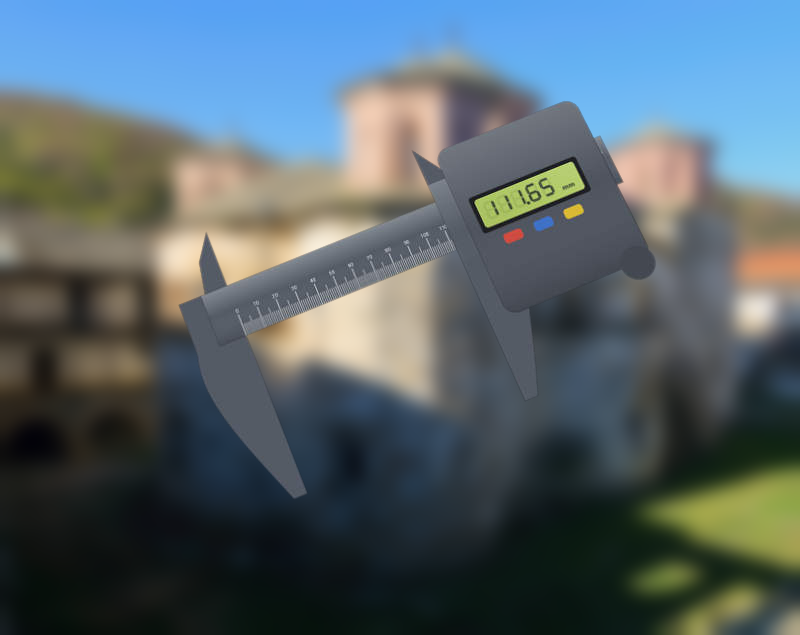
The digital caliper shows 111.65 mm
